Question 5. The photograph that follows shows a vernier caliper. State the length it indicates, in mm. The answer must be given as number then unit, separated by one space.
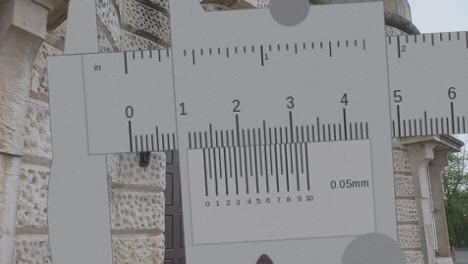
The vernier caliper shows 13.5 mm
